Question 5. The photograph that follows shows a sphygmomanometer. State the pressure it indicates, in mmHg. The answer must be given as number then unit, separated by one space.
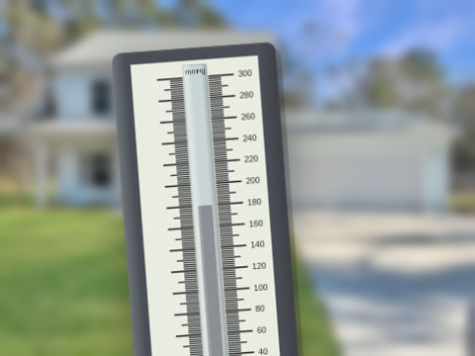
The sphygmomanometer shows 180 mmHg
